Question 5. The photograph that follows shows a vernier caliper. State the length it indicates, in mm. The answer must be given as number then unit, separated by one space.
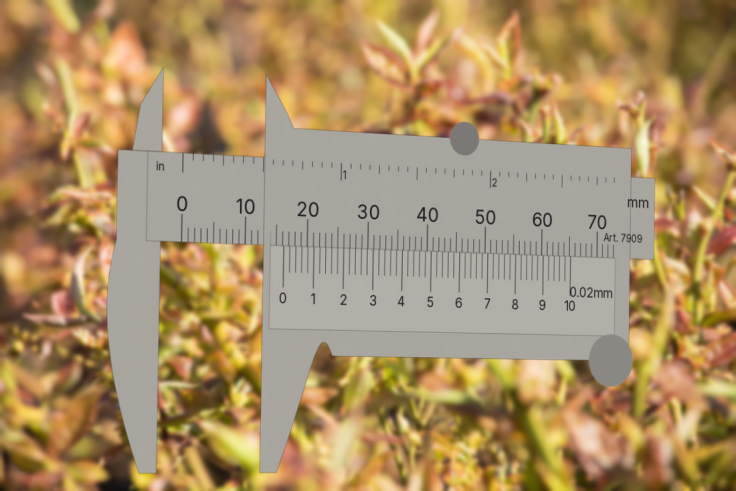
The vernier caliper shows 16.2 mm
